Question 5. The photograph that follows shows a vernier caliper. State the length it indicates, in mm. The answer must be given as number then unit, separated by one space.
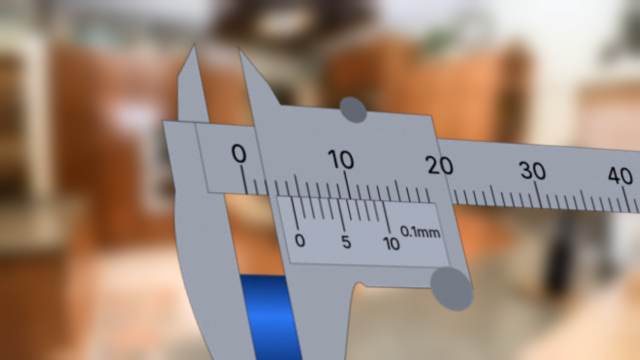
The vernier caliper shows 4.2 mm
